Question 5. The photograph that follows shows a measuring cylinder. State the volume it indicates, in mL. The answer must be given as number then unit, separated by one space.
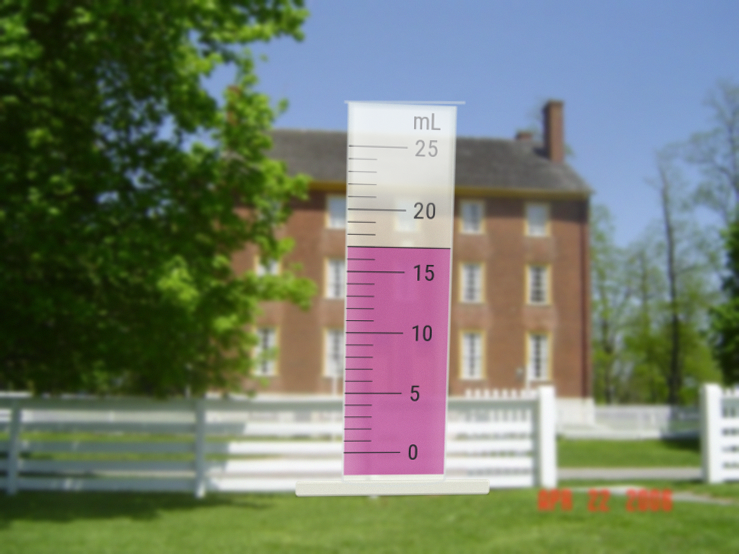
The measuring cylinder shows 17 mL
